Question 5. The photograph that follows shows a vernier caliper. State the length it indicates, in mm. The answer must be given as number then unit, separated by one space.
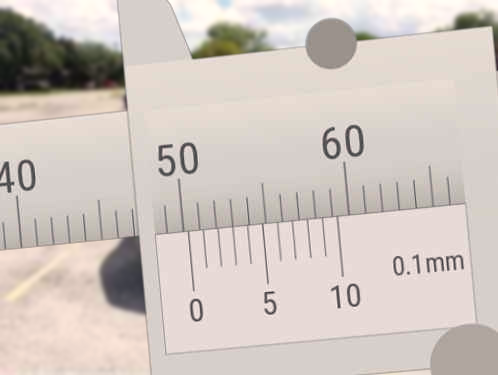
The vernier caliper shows 50.3 mm
